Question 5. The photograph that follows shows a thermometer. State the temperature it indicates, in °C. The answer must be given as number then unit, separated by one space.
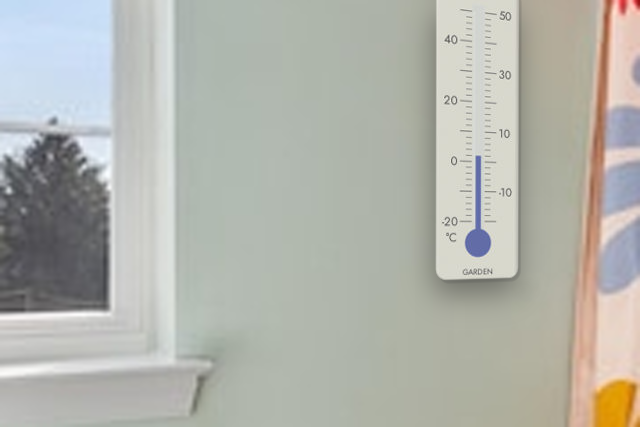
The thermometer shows 2 °C
